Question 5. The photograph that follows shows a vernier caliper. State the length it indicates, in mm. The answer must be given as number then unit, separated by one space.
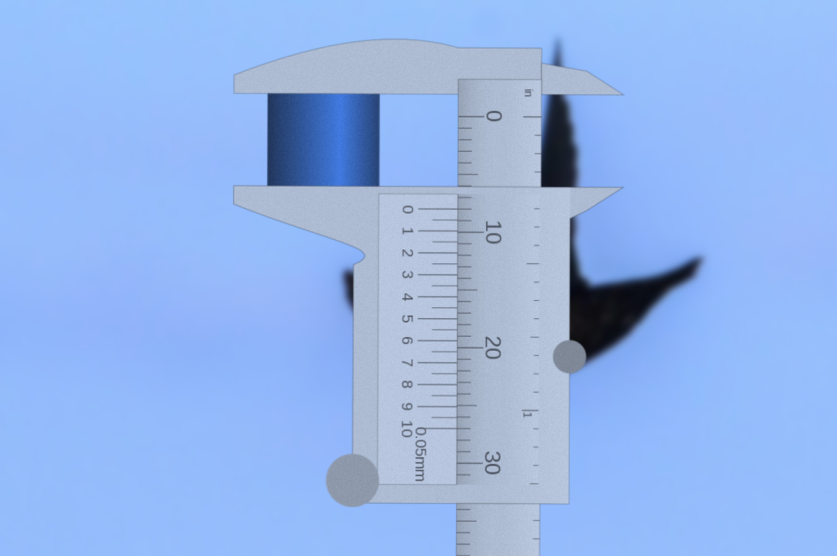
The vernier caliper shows 8.0 mm
